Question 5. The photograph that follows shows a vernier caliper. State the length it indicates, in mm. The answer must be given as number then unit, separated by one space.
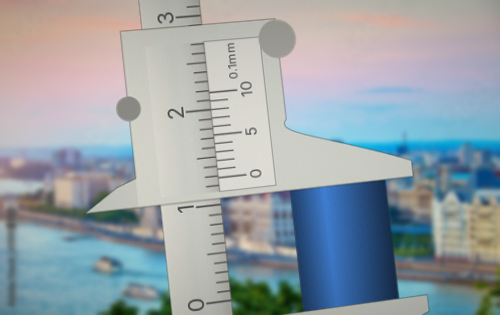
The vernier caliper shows 12.8 mm
